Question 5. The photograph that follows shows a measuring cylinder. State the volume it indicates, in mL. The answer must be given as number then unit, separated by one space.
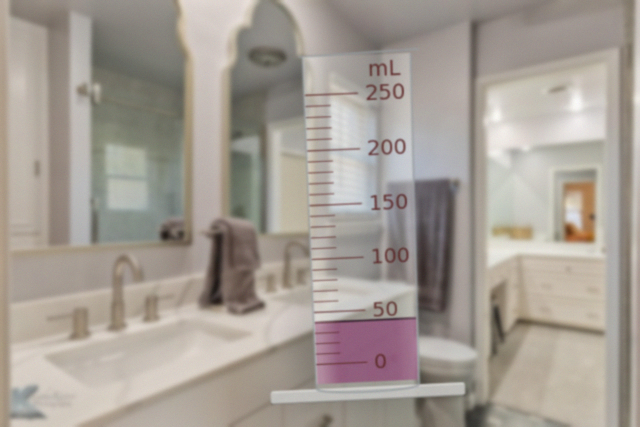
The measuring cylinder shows 40 mL
